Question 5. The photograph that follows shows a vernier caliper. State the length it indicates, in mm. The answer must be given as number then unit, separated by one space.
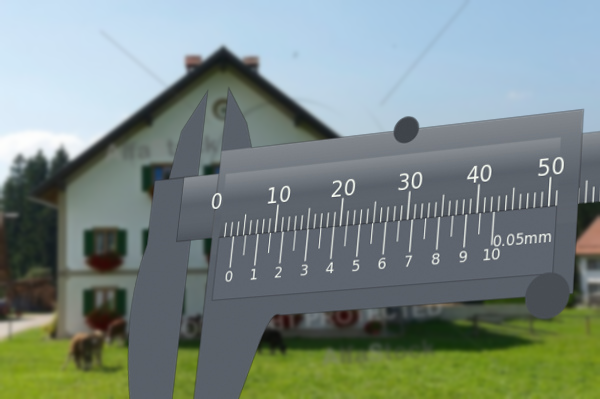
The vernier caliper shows 3.4 mm
